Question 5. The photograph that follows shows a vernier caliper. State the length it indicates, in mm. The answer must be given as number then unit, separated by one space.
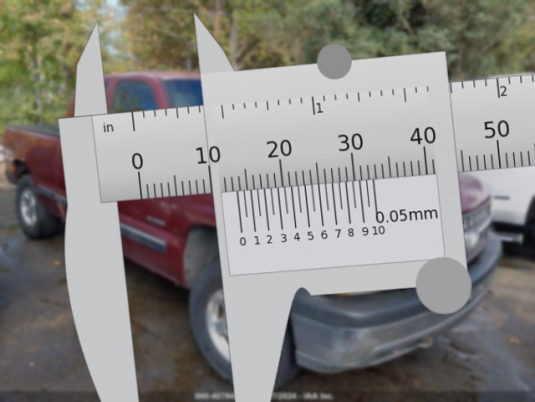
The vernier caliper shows 13.6 mm
